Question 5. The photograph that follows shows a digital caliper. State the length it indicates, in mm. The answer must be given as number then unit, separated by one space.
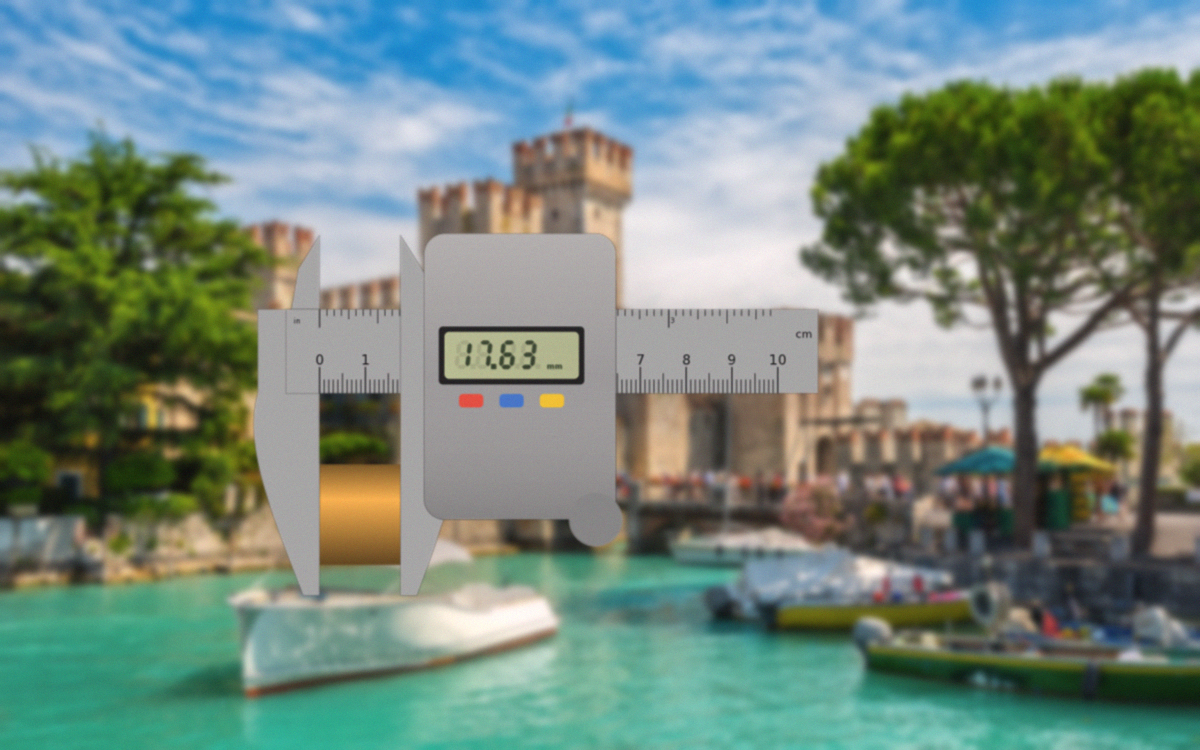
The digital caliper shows 17.63 mm
